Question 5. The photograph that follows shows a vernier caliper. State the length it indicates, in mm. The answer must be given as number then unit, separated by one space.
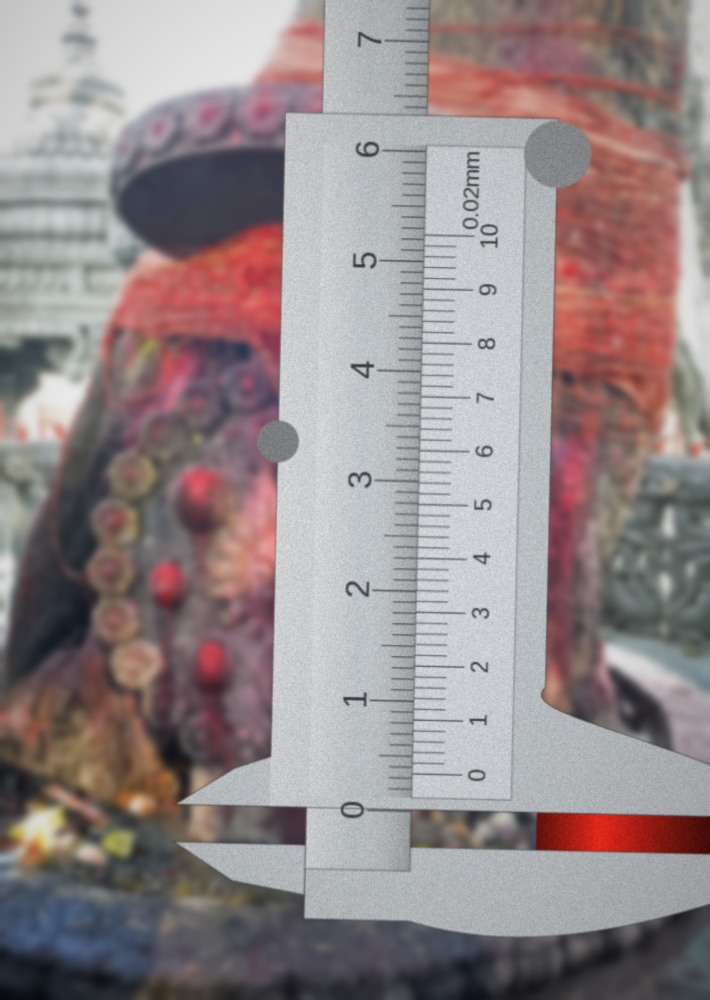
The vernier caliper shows 3.4 mm
